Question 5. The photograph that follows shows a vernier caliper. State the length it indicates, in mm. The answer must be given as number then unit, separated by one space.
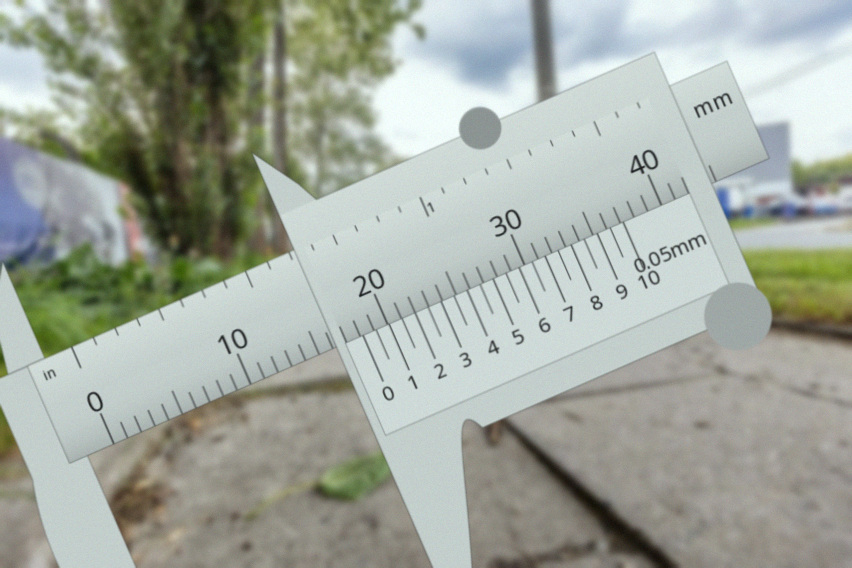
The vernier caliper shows 18.2 mm
